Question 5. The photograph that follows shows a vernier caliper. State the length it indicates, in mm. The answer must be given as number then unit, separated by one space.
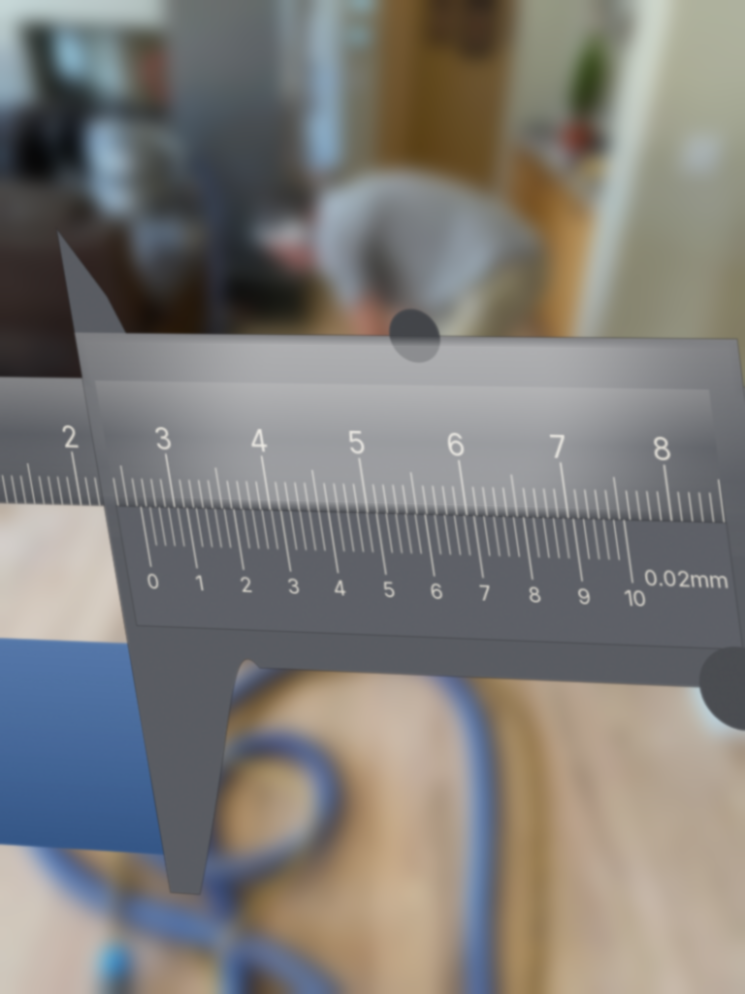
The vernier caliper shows 26.4 mm
